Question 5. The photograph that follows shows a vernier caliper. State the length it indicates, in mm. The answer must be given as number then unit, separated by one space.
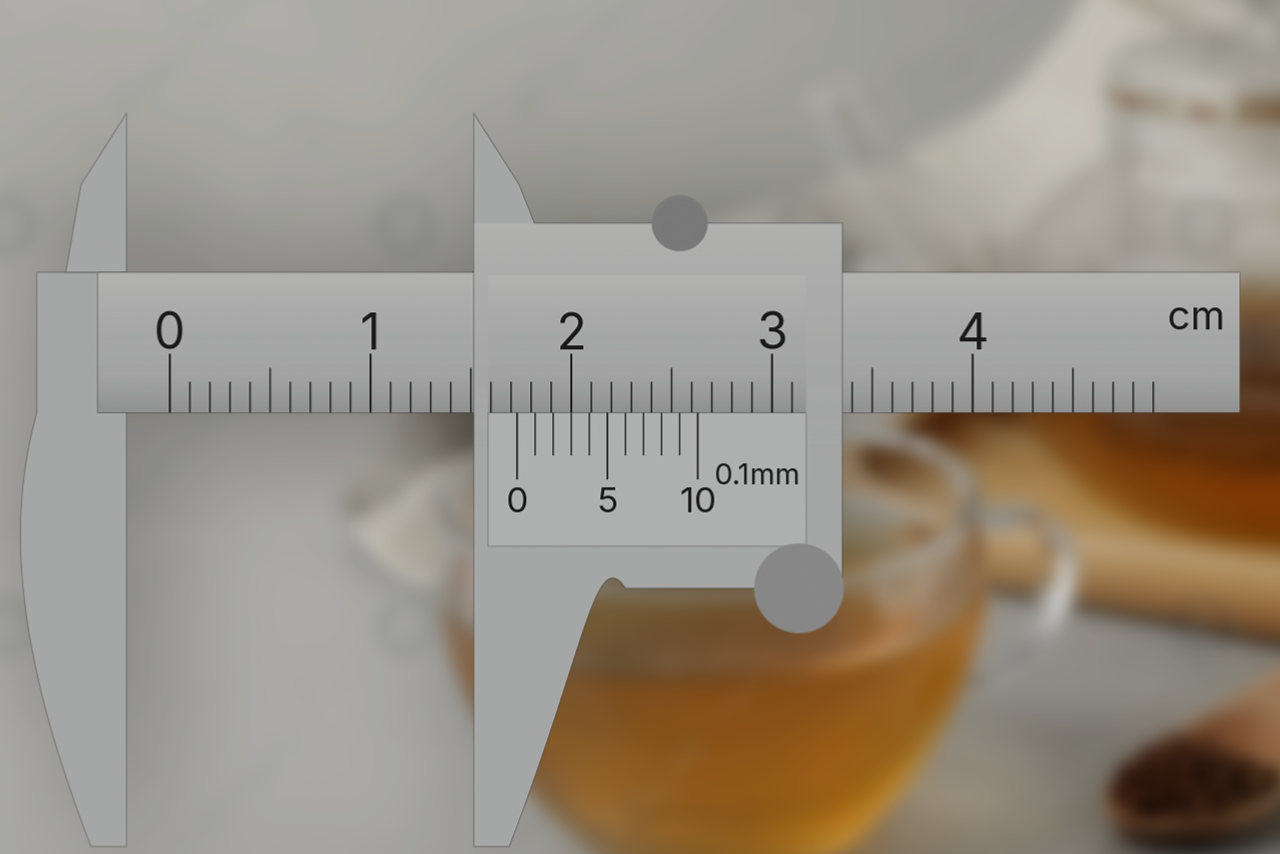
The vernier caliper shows 17.3 mm
